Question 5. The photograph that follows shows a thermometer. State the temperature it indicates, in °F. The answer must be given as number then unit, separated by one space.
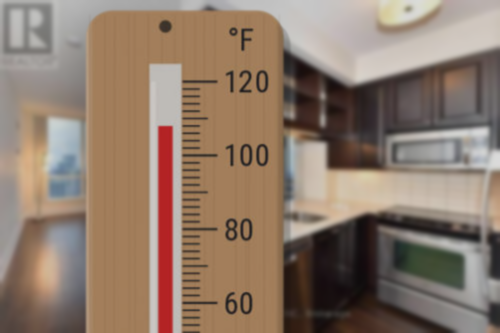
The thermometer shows 108 °F
